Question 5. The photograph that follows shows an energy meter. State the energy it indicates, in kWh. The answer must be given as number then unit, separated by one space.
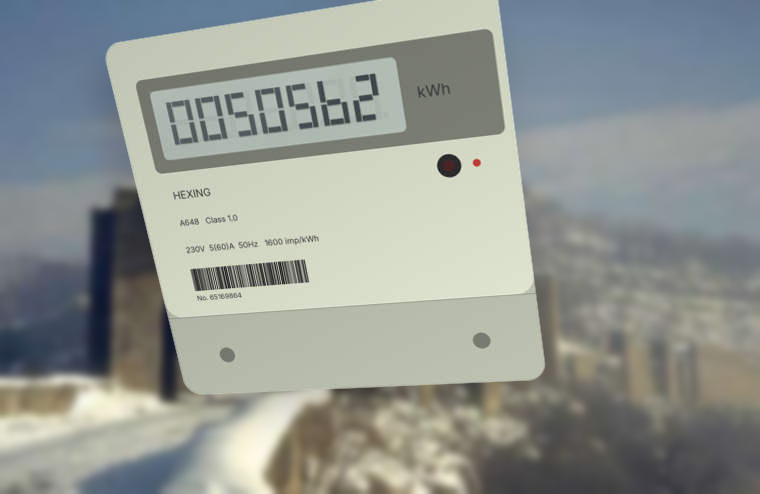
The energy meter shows 50562 kWh
